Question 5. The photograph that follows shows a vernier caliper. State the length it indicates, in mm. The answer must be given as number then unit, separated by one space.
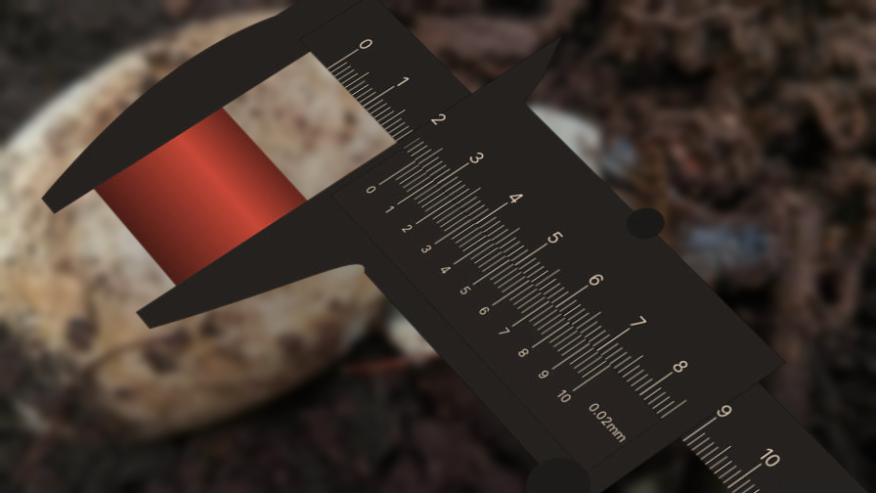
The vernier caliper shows 24.2 mm
